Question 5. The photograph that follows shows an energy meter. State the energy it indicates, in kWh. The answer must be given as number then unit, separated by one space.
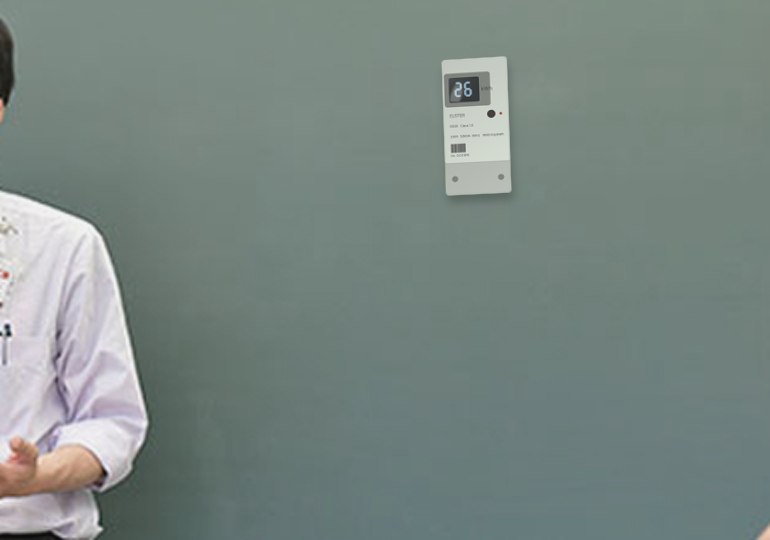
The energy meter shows 26 kWh
